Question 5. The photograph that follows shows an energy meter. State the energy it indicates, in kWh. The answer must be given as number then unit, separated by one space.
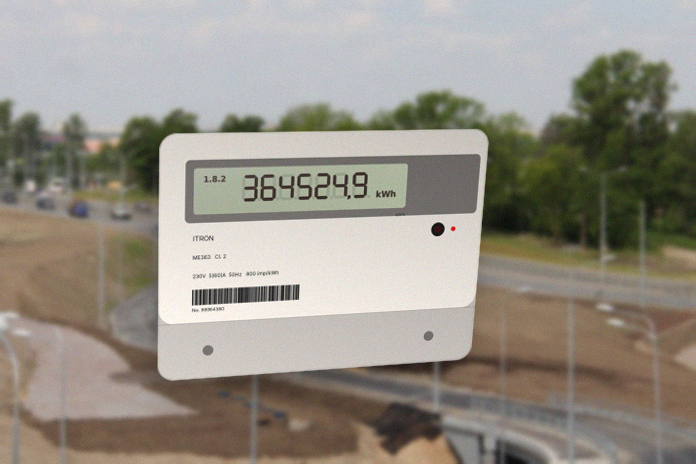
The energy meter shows 364524.9 kWh
